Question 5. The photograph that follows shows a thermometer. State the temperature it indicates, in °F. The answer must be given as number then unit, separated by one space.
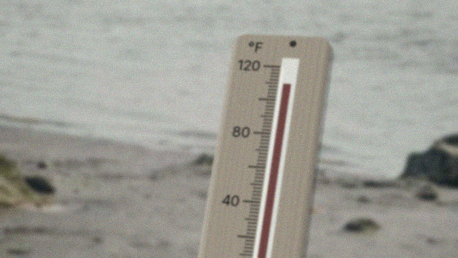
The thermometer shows 110 °F
